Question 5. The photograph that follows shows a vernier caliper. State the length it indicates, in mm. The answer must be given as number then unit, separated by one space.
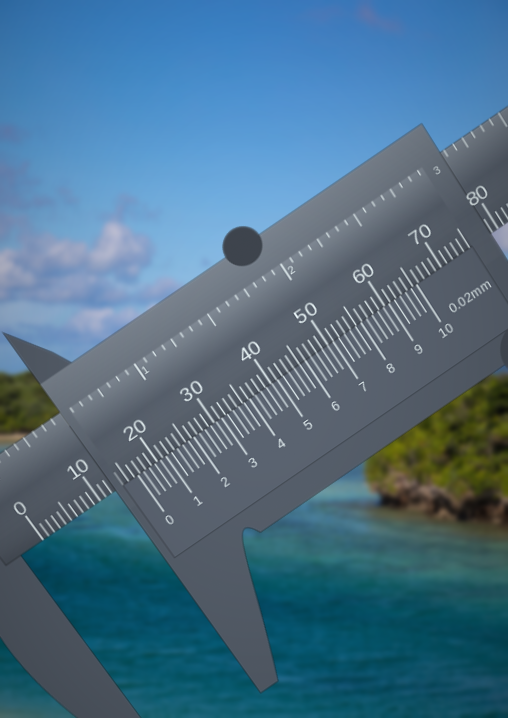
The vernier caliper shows 16.6 mm
